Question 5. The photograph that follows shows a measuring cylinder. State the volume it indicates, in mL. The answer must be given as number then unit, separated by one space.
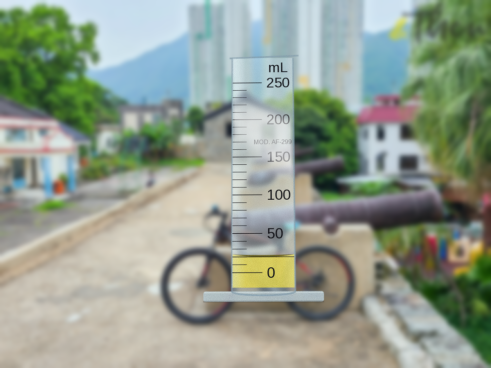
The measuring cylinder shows 20 mL
